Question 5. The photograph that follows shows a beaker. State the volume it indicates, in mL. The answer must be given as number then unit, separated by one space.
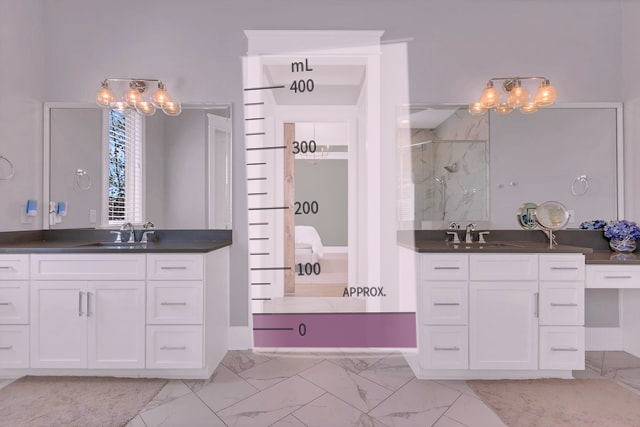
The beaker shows 25 mL
